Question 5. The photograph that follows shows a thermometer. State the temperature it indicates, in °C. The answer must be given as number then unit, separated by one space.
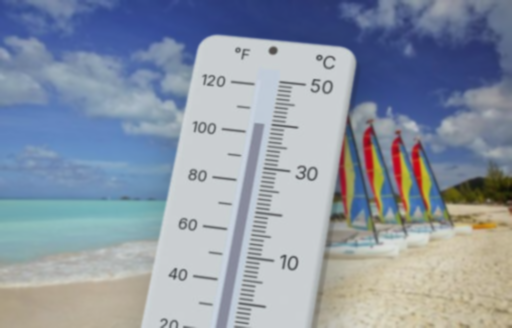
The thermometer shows 40 °C
